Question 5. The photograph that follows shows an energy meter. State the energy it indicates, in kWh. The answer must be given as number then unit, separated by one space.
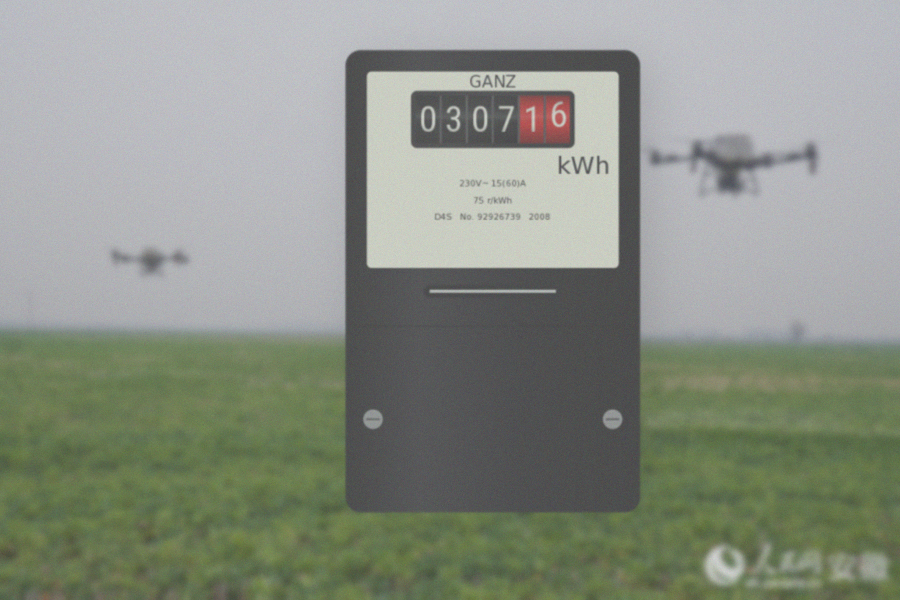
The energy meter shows 307.16 kWh
